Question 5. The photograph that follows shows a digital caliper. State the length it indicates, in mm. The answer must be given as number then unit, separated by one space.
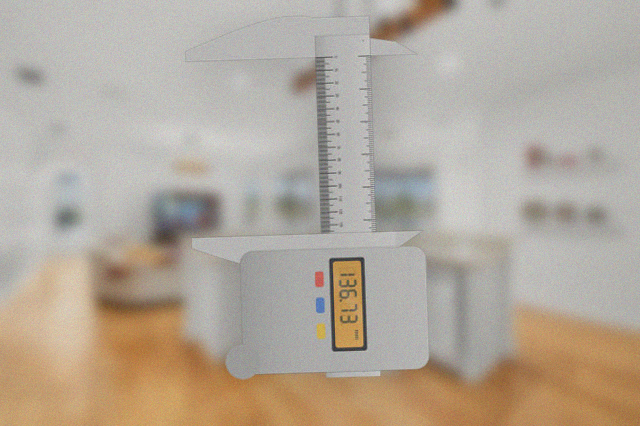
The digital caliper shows 136.73 mm
